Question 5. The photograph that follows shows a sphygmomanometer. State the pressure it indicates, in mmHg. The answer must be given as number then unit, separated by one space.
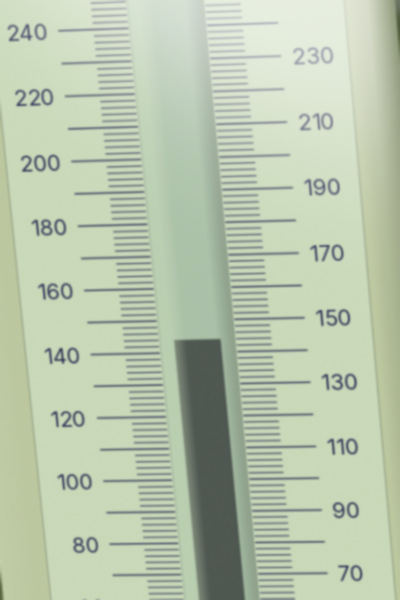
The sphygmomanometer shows 144 mmHg
